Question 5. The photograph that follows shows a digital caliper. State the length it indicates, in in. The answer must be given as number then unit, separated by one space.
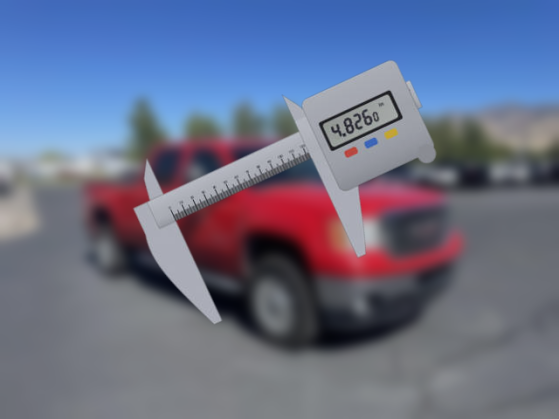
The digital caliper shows 4.8260 in
